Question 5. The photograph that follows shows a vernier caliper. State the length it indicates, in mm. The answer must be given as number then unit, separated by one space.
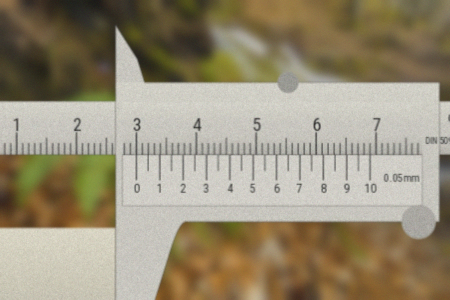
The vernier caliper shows 30.0 mm
